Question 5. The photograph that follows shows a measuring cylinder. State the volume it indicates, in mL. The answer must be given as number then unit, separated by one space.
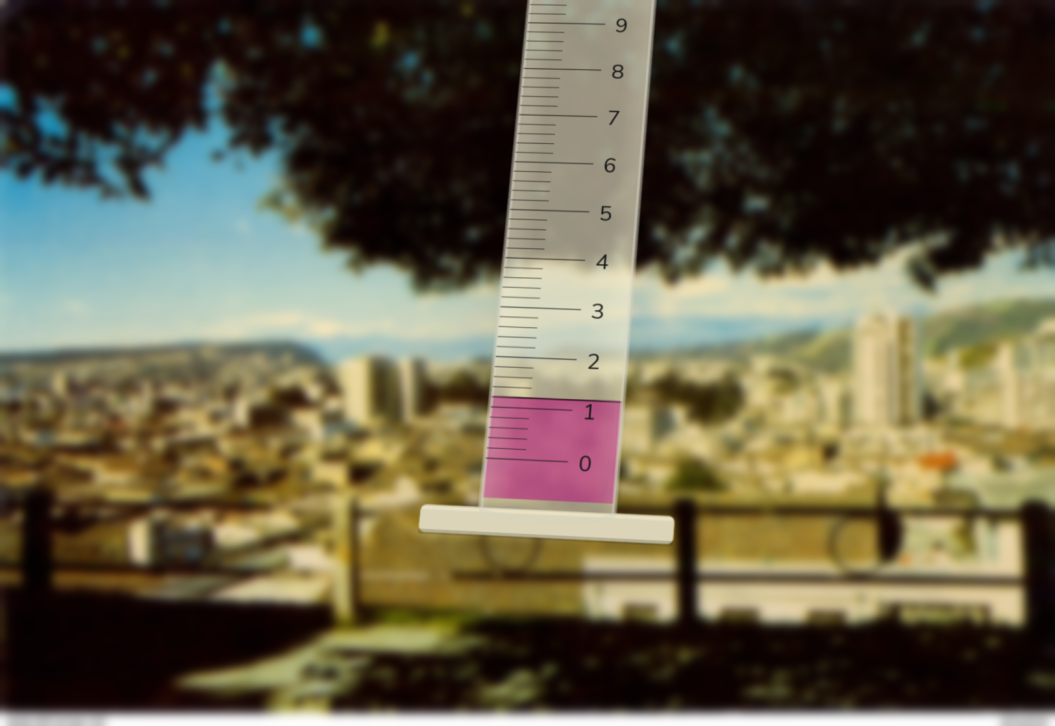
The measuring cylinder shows 1.2 mL
